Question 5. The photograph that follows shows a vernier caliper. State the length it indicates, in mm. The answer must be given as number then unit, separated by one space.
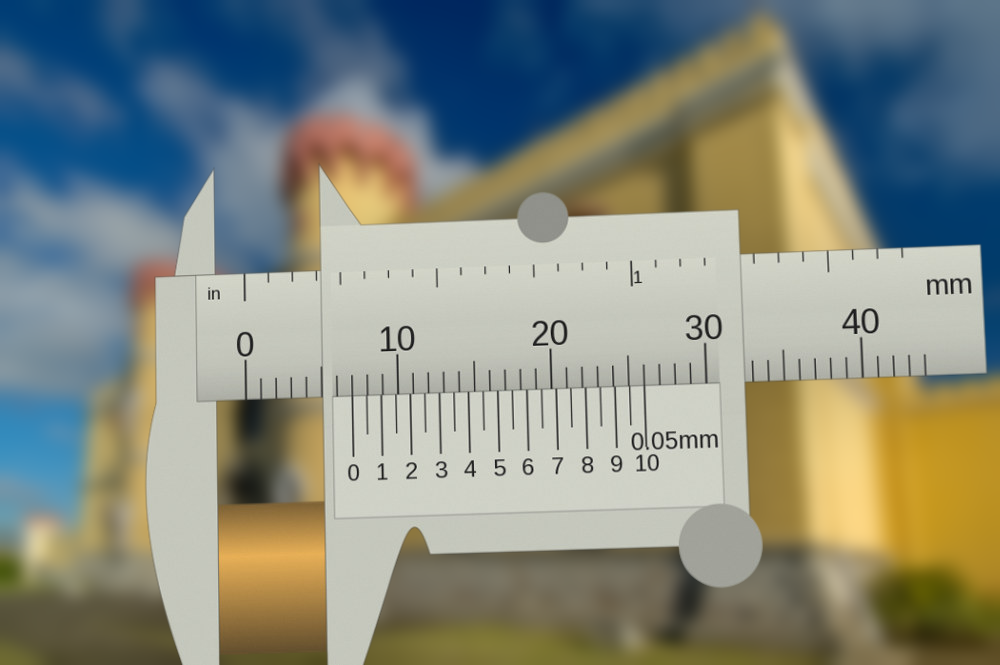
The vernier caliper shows 7.0 mm
